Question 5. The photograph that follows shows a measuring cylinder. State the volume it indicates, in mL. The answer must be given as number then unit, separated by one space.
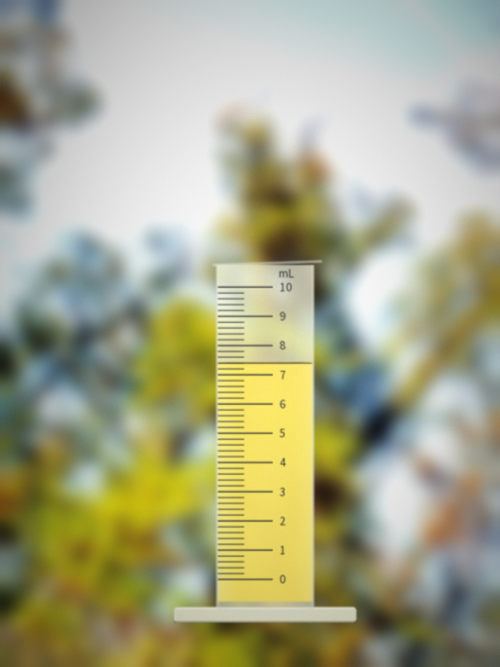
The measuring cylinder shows 7.4 mL
